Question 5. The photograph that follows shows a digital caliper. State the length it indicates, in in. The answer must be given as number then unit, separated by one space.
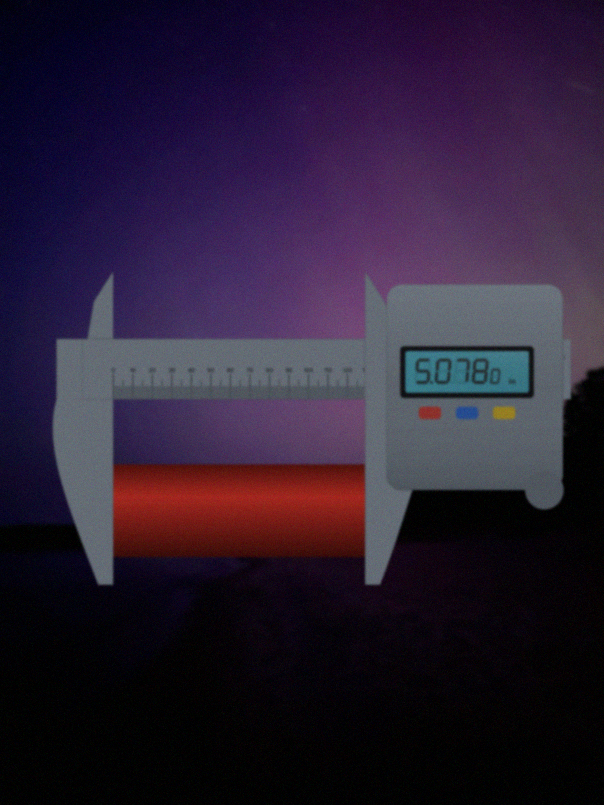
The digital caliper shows 5.0780 in
